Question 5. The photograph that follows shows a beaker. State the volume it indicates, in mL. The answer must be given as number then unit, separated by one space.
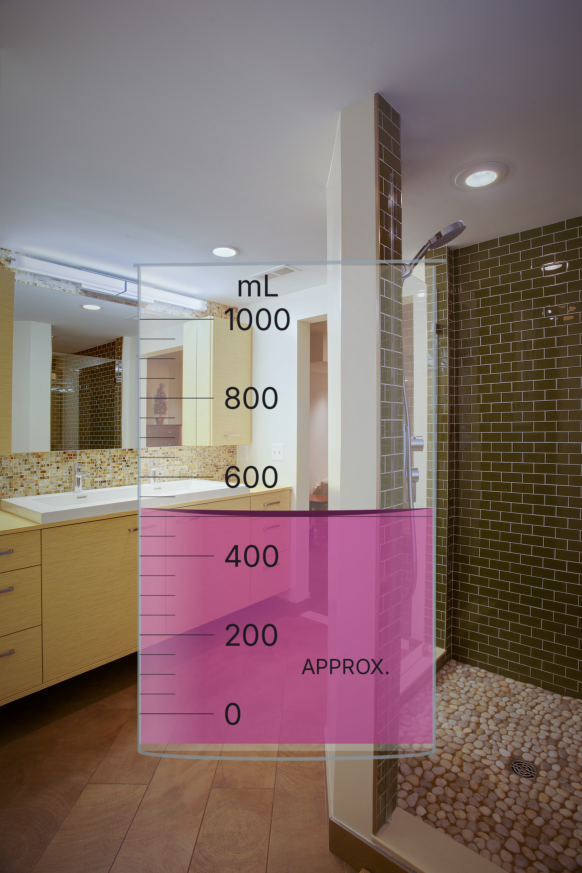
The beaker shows 500 mL
